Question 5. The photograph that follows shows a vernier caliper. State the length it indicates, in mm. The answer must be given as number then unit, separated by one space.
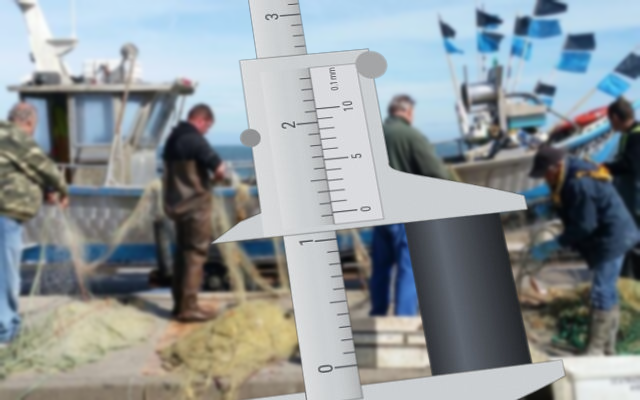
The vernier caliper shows 12.2 mm
